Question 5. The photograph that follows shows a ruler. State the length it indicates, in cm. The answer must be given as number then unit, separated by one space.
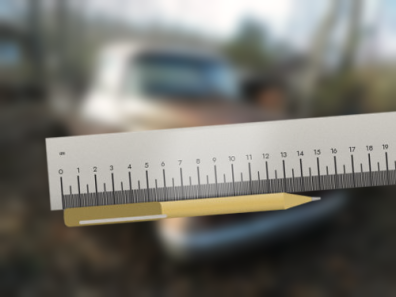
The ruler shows 15 cm
